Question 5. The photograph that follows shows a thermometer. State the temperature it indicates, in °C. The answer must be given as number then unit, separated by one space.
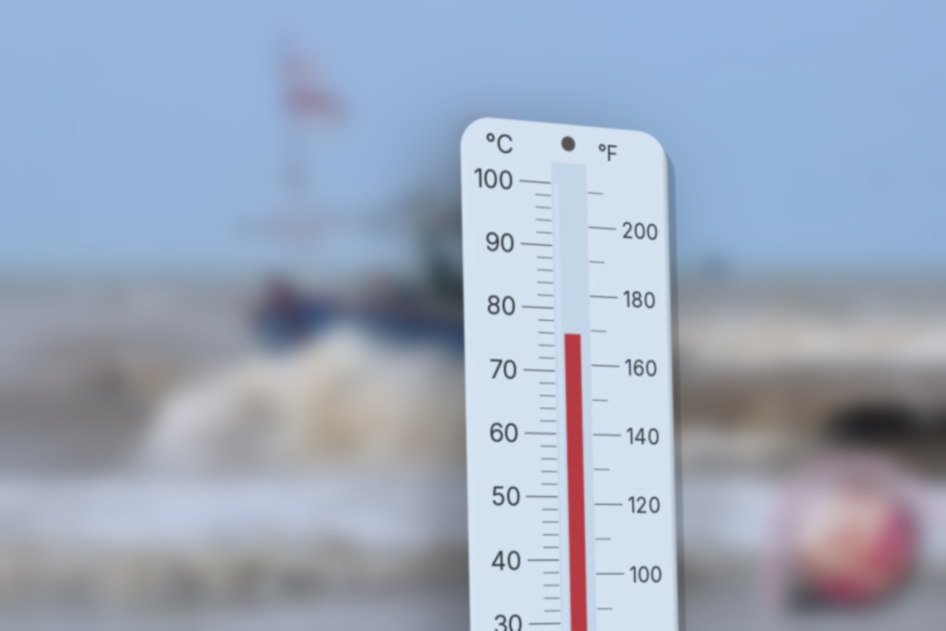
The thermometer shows 76 °C
